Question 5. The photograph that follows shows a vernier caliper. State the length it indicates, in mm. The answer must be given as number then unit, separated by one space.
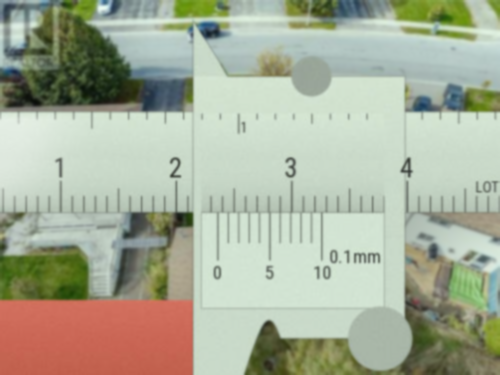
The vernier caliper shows 23.6 mm
